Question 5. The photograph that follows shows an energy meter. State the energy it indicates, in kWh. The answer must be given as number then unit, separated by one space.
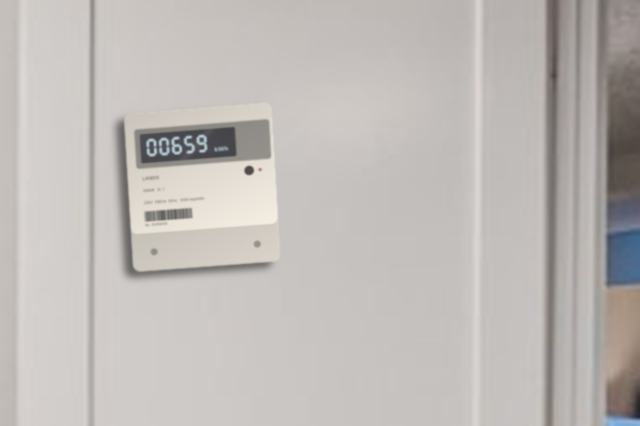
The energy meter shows 659 kWh
